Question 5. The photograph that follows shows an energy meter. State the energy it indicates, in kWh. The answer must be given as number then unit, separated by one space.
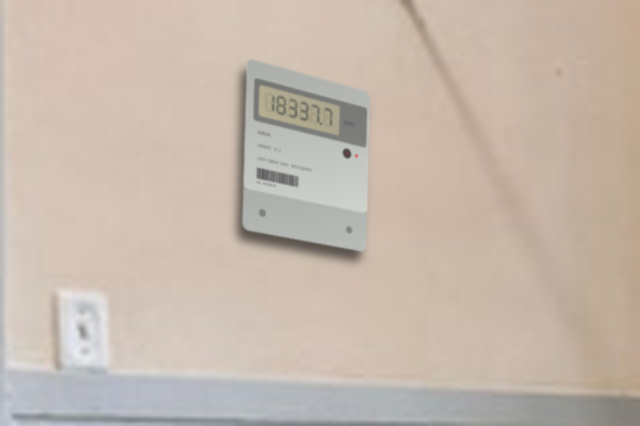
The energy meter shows 18337.7 kWh
